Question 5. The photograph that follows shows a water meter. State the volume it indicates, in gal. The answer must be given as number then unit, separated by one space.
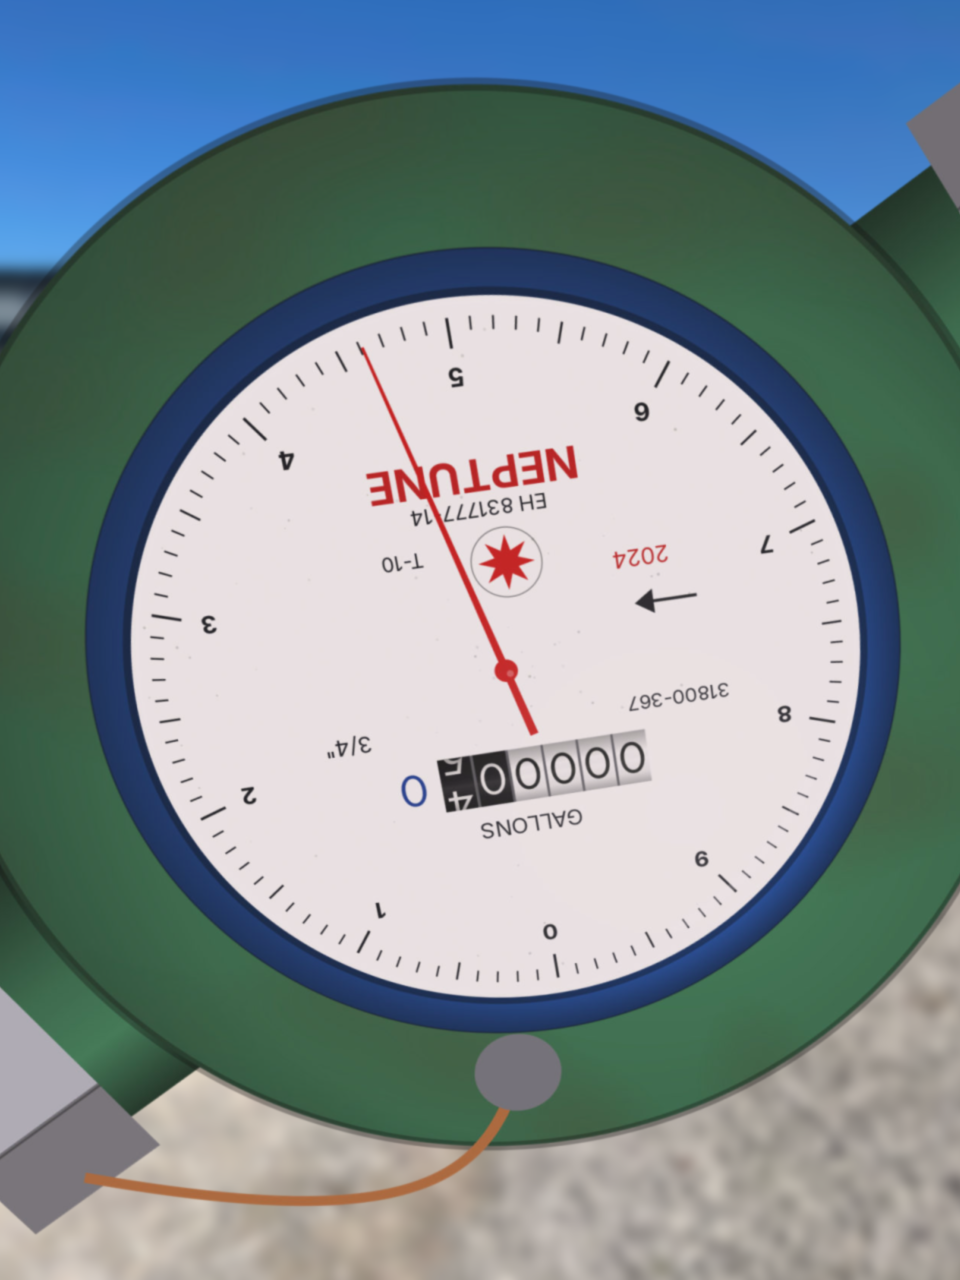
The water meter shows 44.6 gal
